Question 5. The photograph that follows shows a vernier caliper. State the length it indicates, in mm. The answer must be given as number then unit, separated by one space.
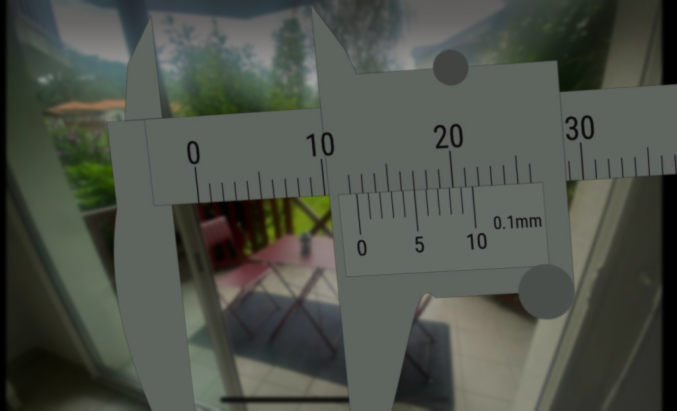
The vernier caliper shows 12.5 mm
